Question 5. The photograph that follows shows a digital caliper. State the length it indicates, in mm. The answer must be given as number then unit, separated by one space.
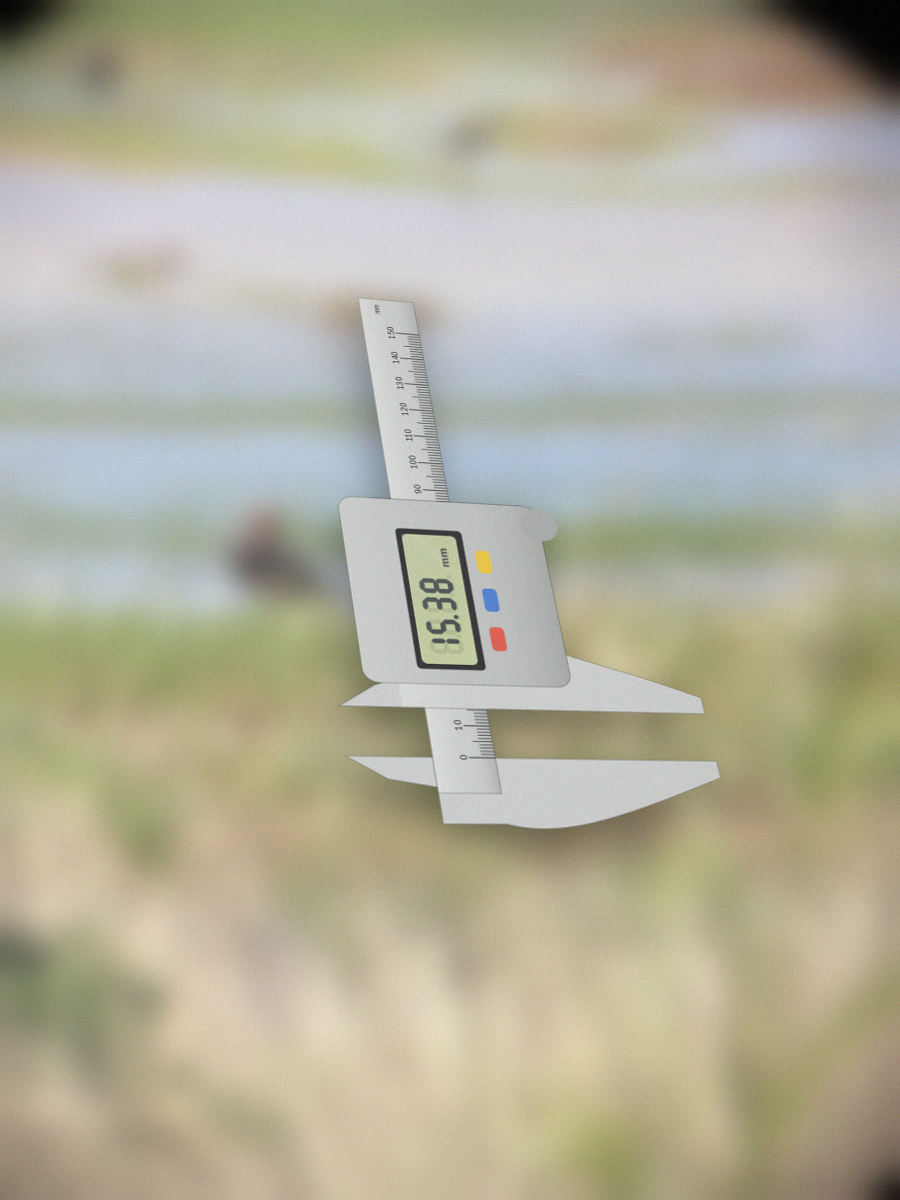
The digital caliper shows 15.38 mm
